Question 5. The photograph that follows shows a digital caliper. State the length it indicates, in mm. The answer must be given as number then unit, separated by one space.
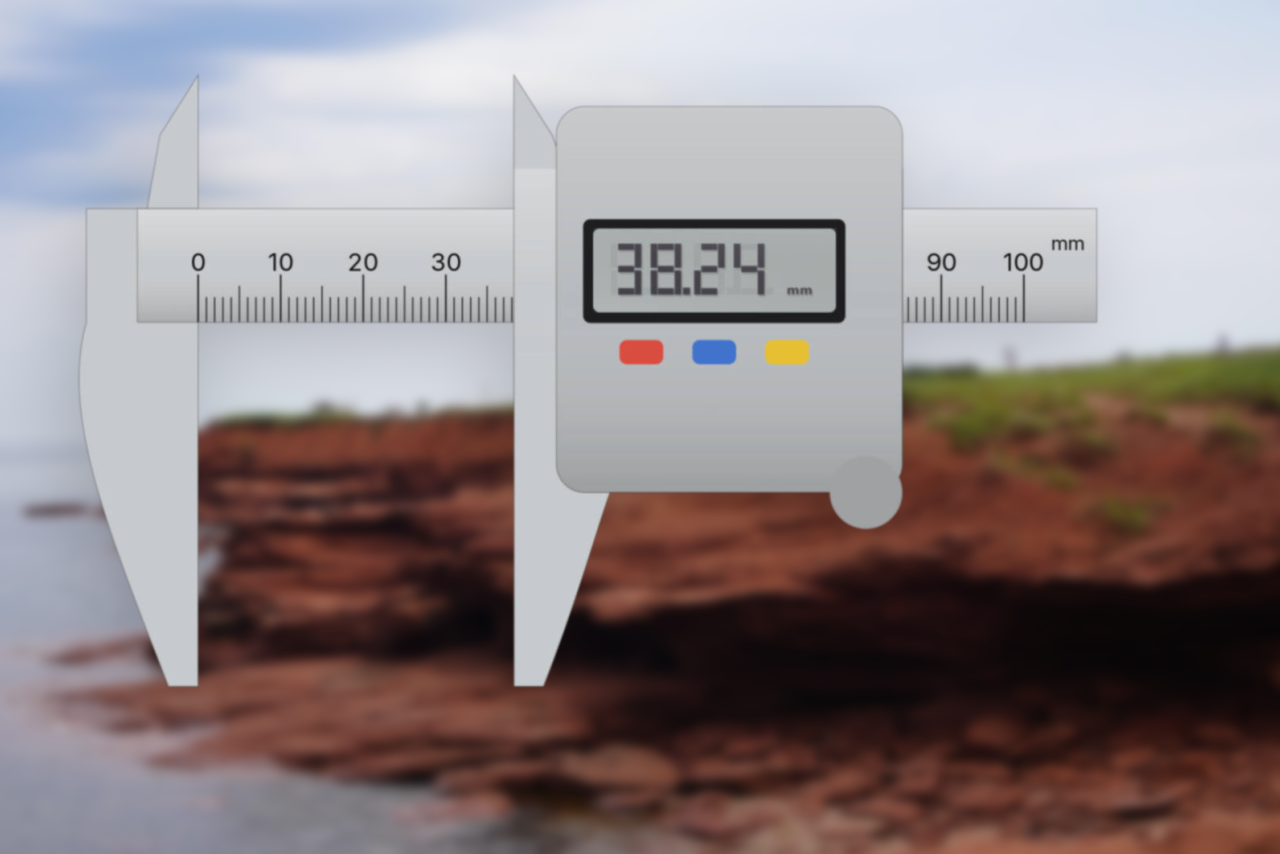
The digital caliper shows 38.24 mm
